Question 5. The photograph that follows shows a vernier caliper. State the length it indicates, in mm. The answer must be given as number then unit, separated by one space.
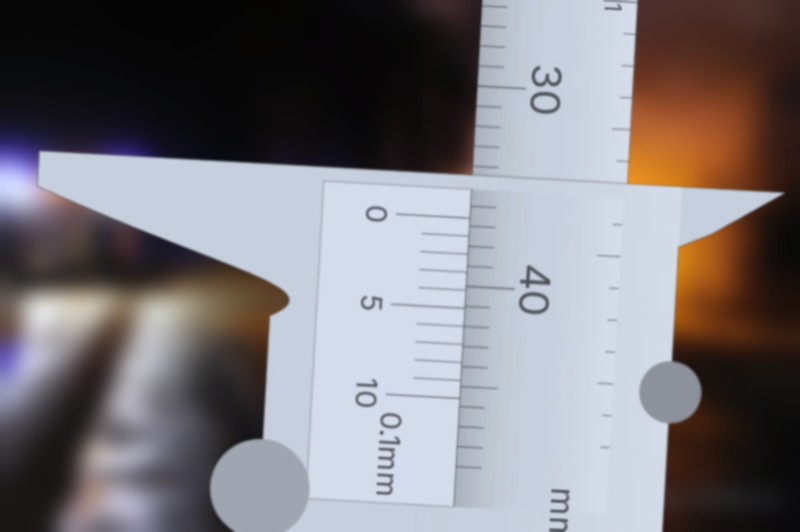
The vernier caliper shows 36.6 mm
